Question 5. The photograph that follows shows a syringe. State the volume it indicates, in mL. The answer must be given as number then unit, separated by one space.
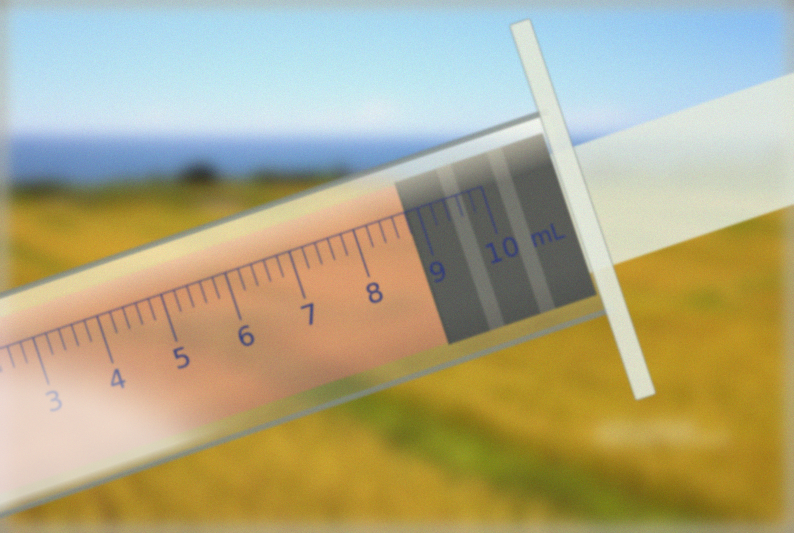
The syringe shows 8.8 mL
